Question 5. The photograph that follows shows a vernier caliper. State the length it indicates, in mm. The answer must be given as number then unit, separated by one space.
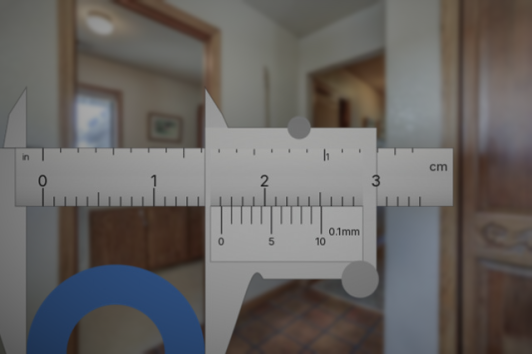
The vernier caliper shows 16.1 mm
